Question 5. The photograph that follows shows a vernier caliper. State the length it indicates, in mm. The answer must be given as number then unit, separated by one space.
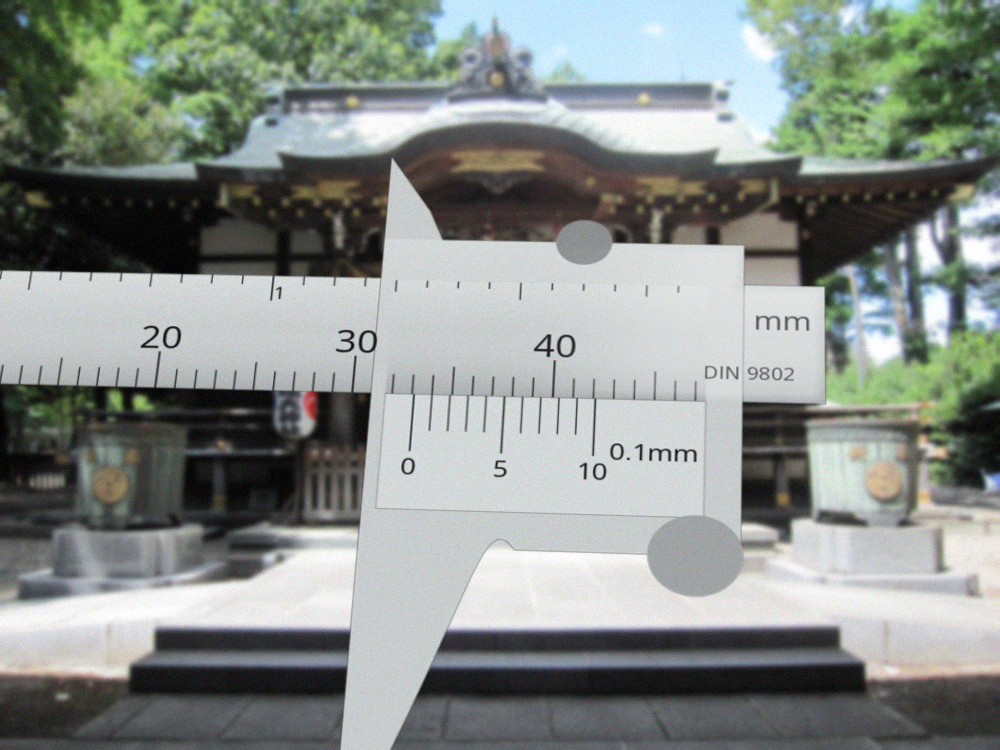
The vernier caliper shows 33.1 mm
